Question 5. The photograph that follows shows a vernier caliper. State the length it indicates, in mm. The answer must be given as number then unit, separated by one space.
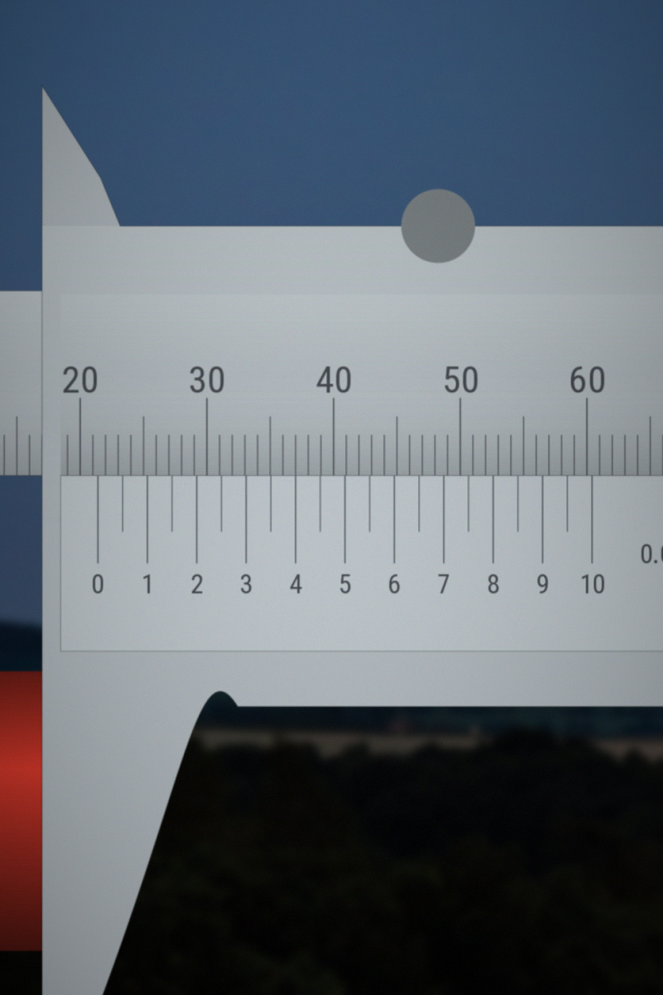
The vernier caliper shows 21.4 mm
